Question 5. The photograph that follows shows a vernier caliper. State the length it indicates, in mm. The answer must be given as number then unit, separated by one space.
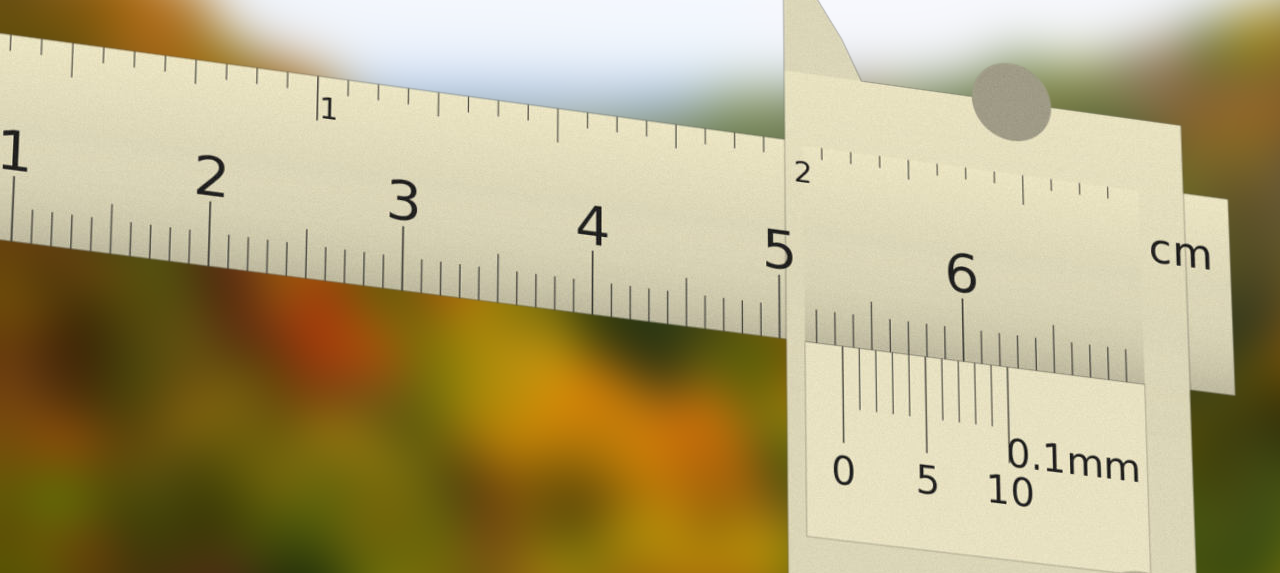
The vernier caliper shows 53.4 mm
